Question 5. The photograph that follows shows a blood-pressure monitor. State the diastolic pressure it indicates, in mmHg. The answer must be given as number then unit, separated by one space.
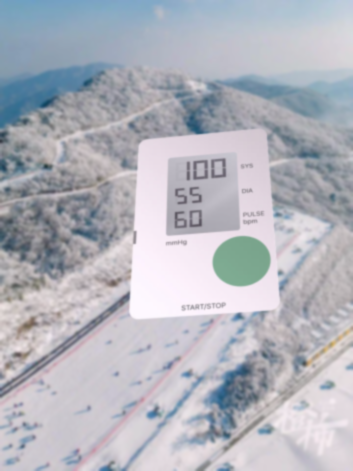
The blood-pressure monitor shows 55 mmHg
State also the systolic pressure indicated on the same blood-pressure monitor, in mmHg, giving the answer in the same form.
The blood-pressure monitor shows 100 mmHg
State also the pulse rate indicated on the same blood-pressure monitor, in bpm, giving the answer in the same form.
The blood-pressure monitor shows 60 bpm
